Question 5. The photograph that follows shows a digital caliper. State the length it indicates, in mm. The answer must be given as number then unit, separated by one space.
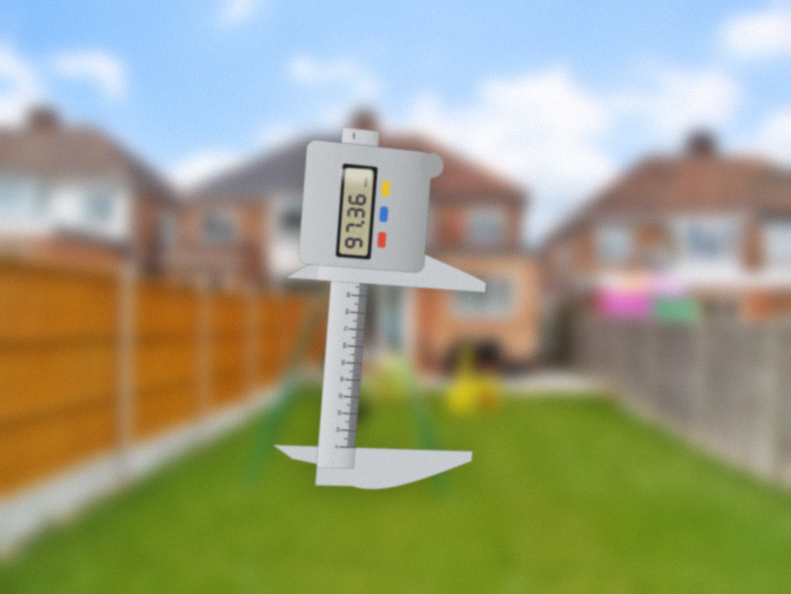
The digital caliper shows 97.36 mm
